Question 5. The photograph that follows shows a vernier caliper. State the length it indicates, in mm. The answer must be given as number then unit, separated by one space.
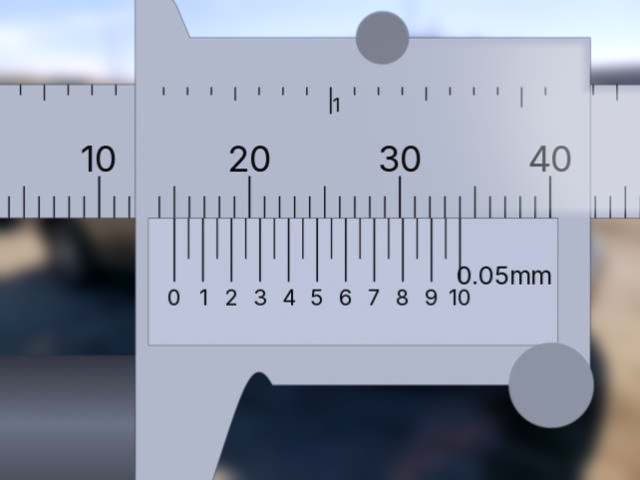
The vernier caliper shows 15.0 mm
